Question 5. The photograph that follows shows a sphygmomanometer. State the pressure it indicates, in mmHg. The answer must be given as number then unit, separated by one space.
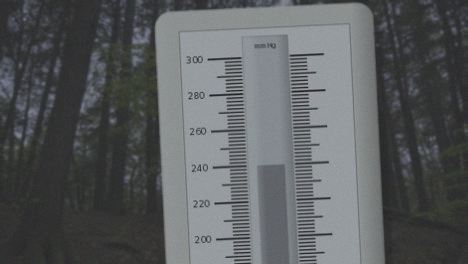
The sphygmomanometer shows 240 mmHg
